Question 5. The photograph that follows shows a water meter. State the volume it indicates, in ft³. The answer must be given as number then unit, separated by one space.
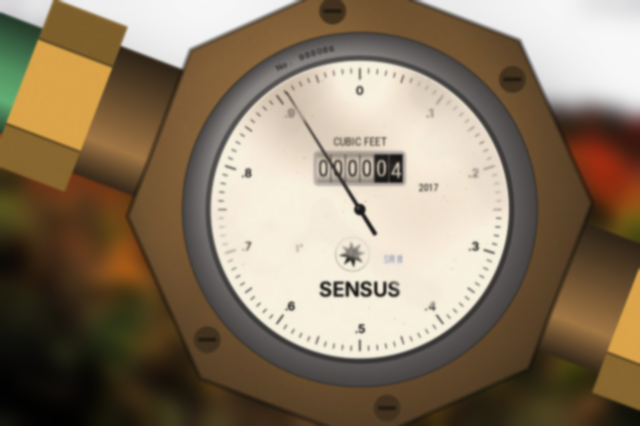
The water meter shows 3.91 ft³
